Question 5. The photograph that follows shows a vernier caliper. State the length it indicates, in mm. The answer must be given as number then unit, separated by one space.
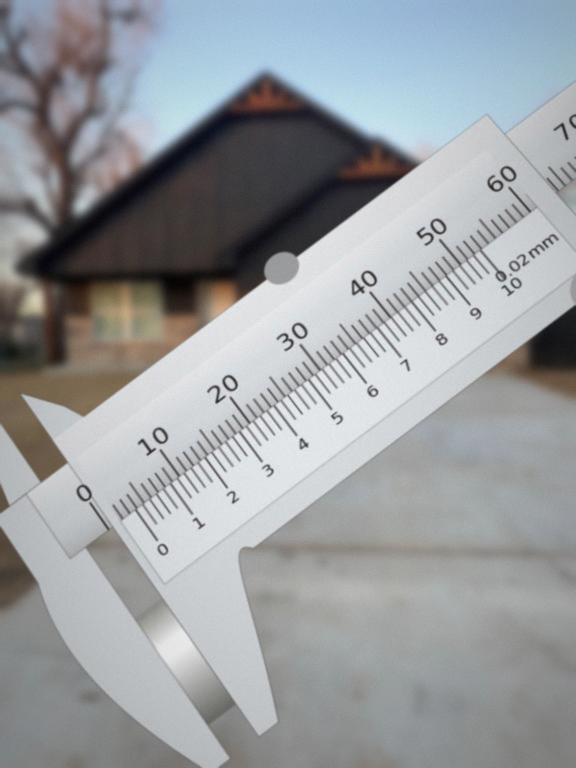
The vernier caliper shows 3.8 mm
